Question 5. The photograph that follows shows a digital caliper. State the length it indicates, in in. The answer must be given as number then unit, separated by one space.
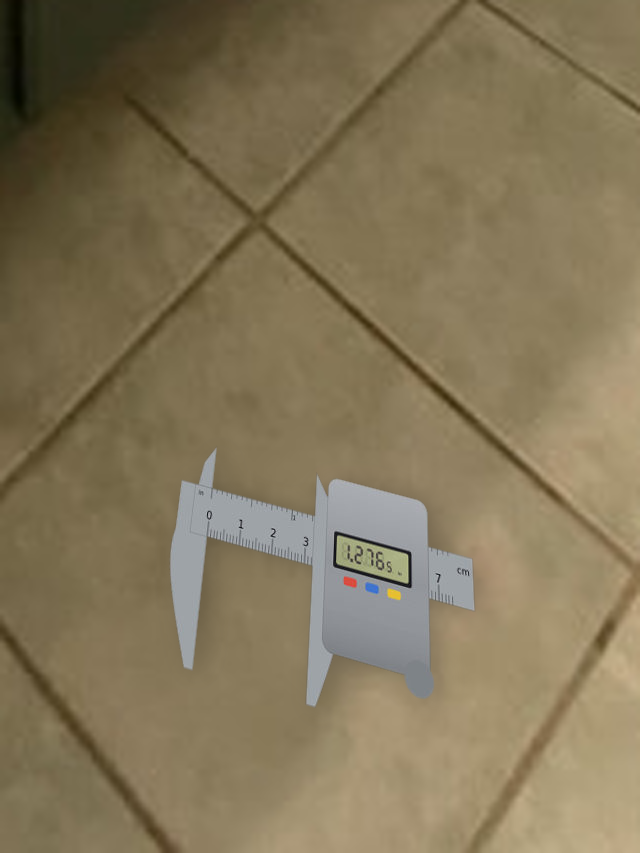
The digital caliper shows 1.2765 in
